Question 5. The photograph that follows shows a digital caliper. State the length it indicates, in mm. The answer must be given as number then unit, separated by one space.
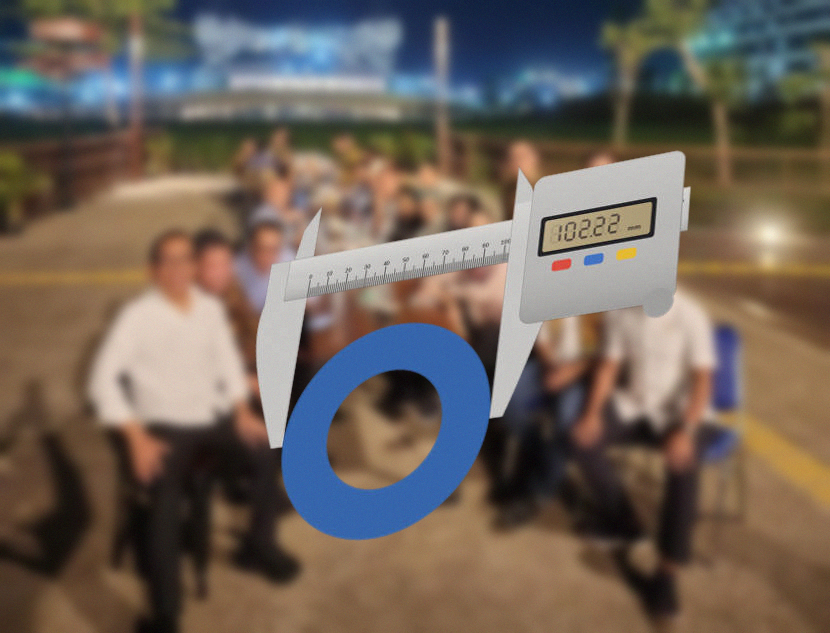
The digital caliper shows 102.22 mm
